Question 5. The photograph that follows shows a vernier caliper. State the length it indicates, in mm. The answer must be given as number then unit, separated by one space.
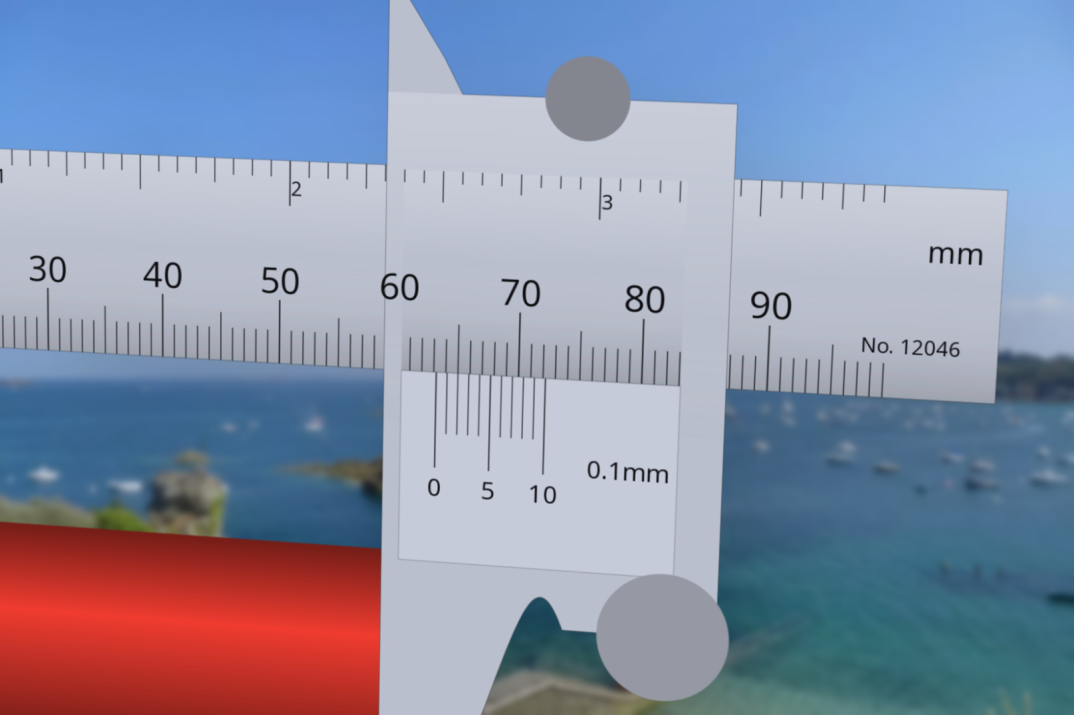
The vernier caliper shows 63.2 mm
